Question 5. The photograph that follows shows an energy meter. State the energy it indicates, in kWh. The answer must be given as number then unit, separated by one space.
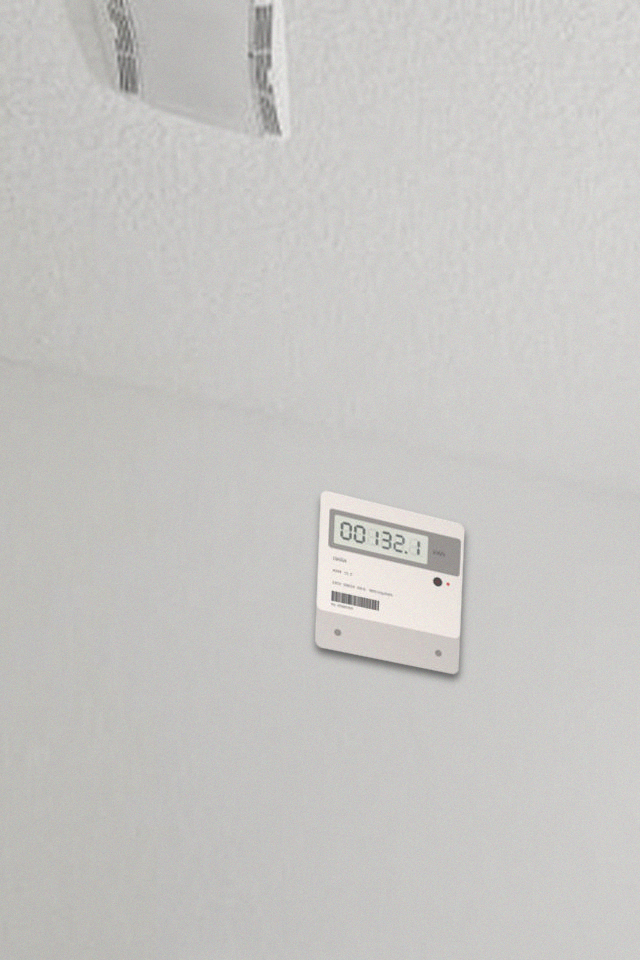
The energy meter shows 132.1 kWh
